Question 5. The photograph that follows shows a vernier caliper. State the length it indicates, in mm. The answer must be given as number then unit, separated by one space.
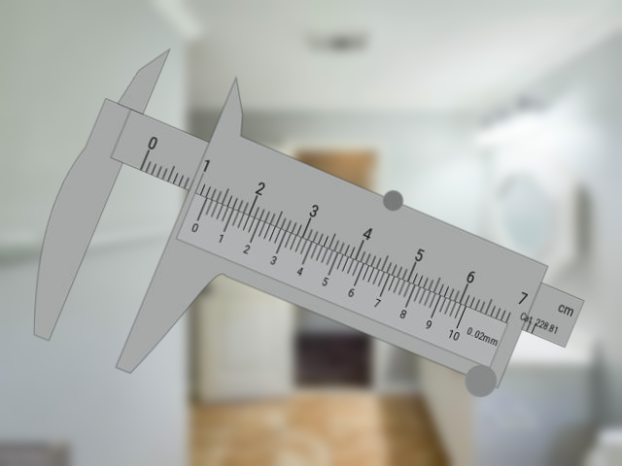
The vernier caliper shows 12.2 mm
